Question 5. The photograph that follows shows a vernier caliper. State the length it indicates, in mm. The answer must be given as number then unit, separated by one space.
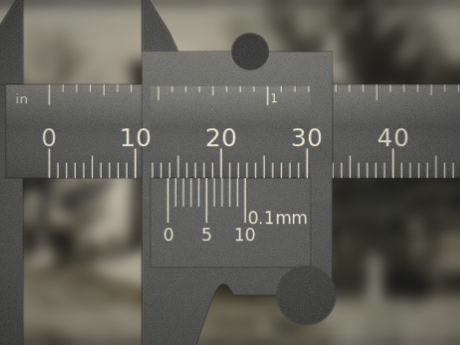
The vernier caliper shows 13.8 mm
